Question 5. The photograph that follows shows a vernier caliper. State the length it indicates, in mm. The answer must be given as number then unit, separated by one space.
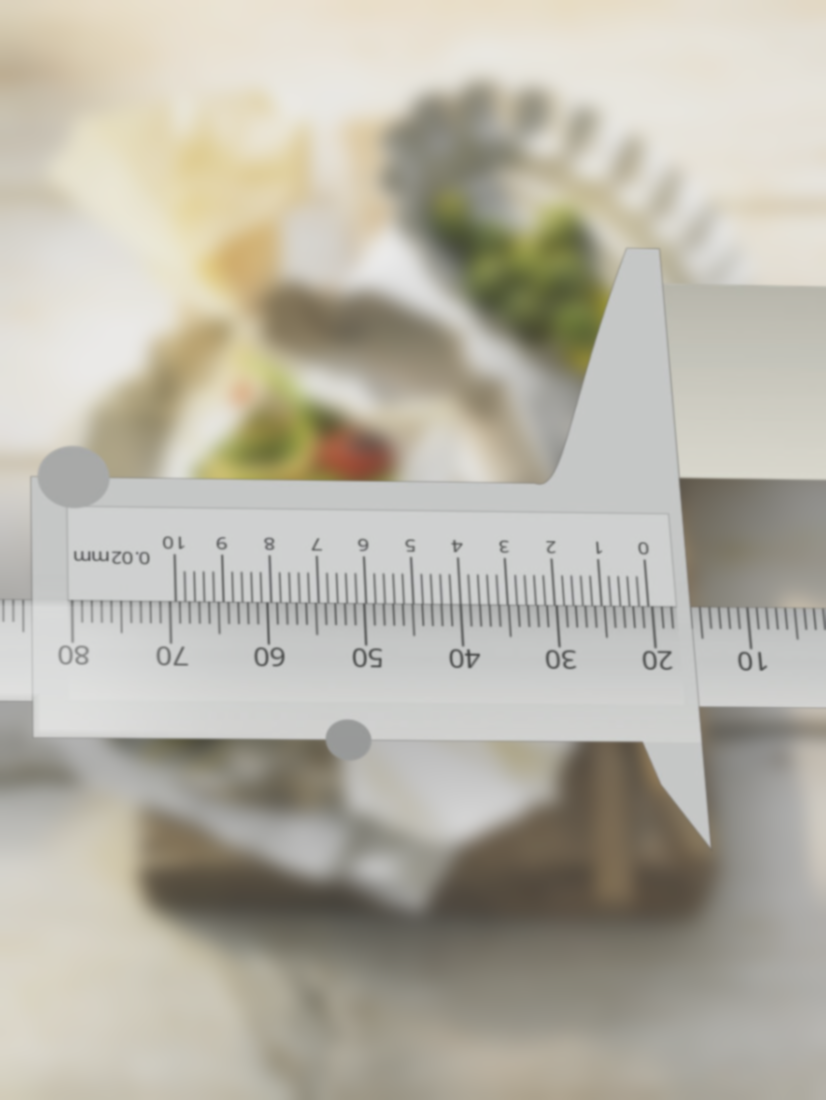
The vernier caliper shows 20.4 mm
